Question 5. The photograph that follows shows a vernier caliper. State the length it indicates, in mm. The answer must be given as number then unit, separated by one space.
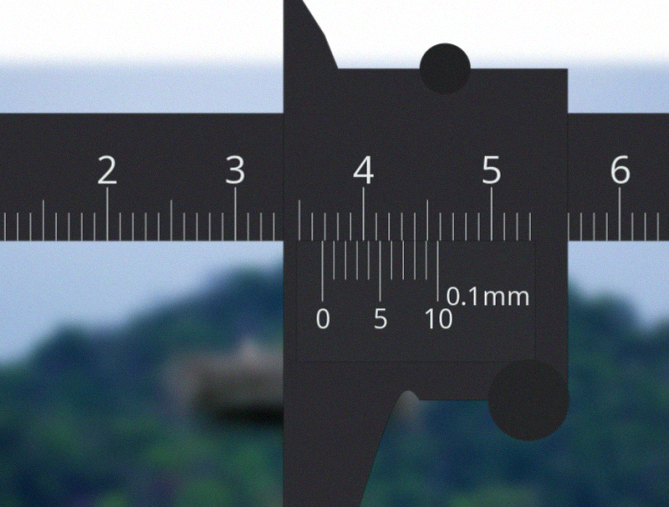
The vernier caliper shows 36.8 mm
